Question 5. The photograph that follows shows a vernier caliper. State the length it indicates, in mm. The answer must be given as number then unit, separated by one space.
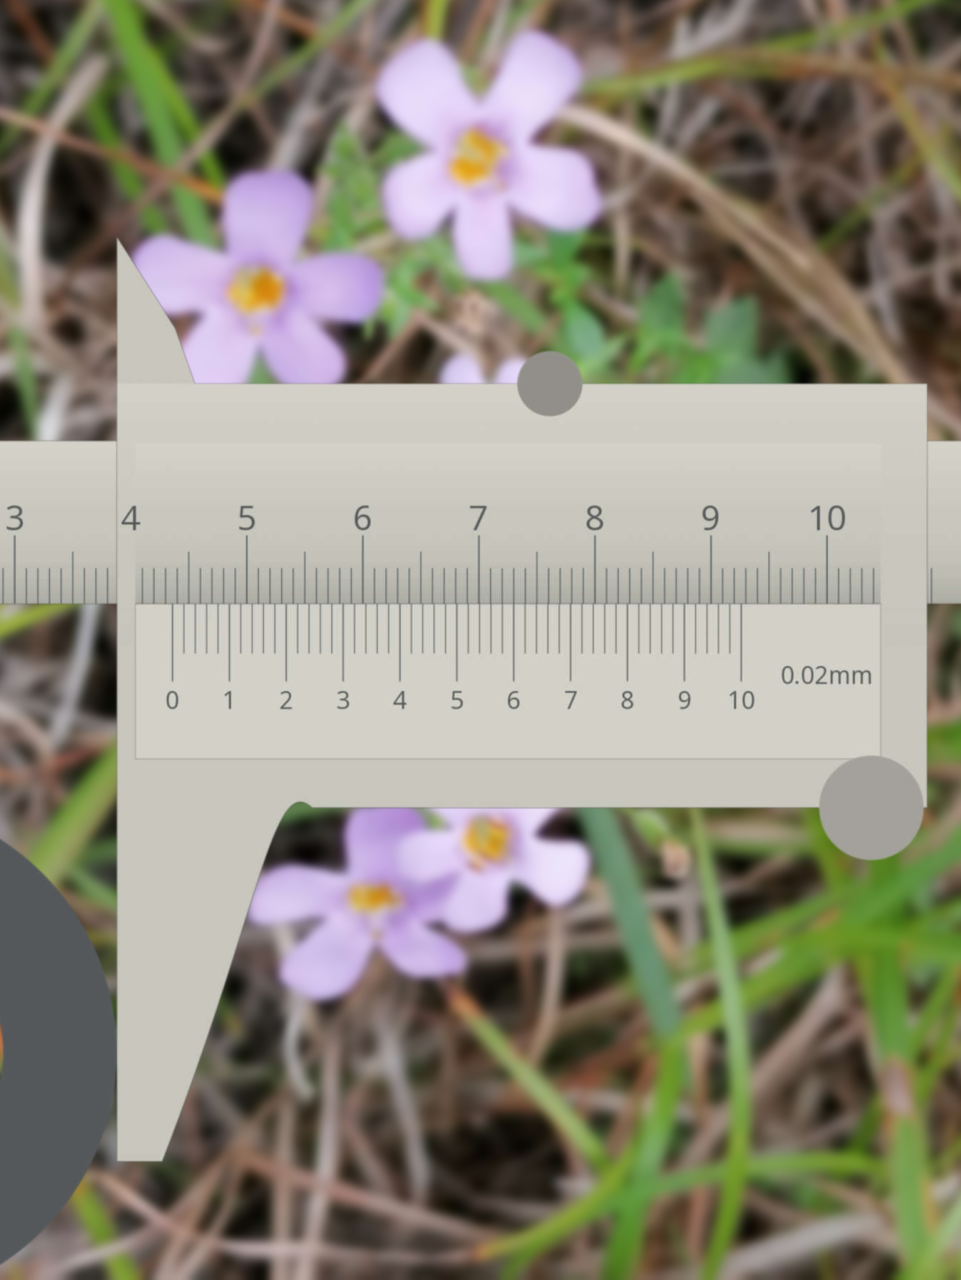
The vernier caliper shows 43.6 mm
